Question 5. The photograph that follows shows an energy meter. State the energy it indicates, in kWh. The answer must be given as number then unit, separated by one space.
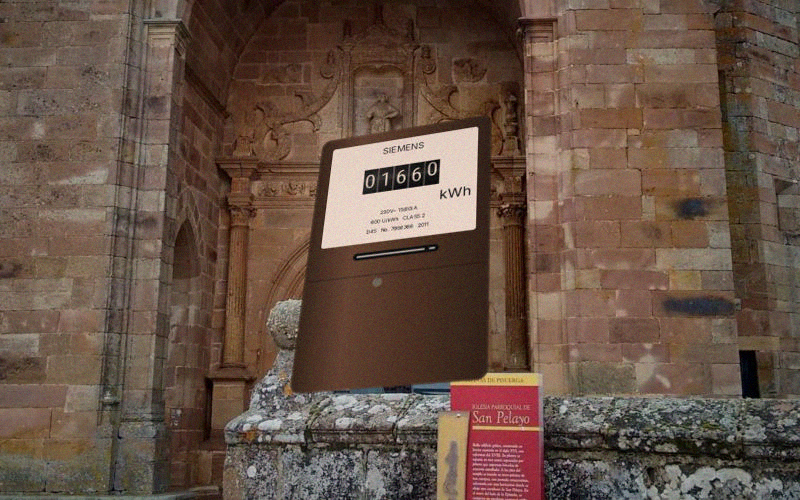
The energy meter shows 1660 kWh
